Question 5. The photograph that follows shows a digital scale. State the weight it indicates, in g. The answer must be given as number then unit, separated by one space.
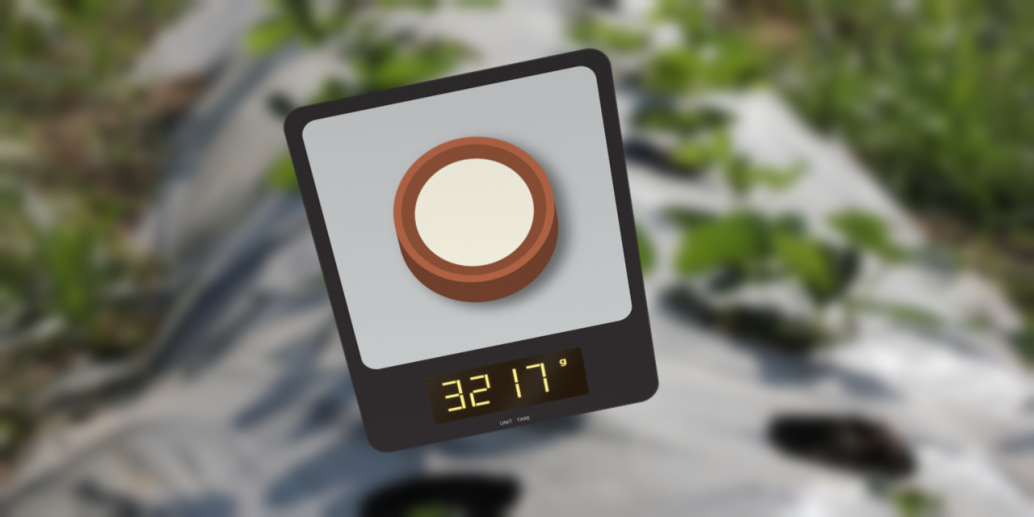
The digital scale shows 3217 g
